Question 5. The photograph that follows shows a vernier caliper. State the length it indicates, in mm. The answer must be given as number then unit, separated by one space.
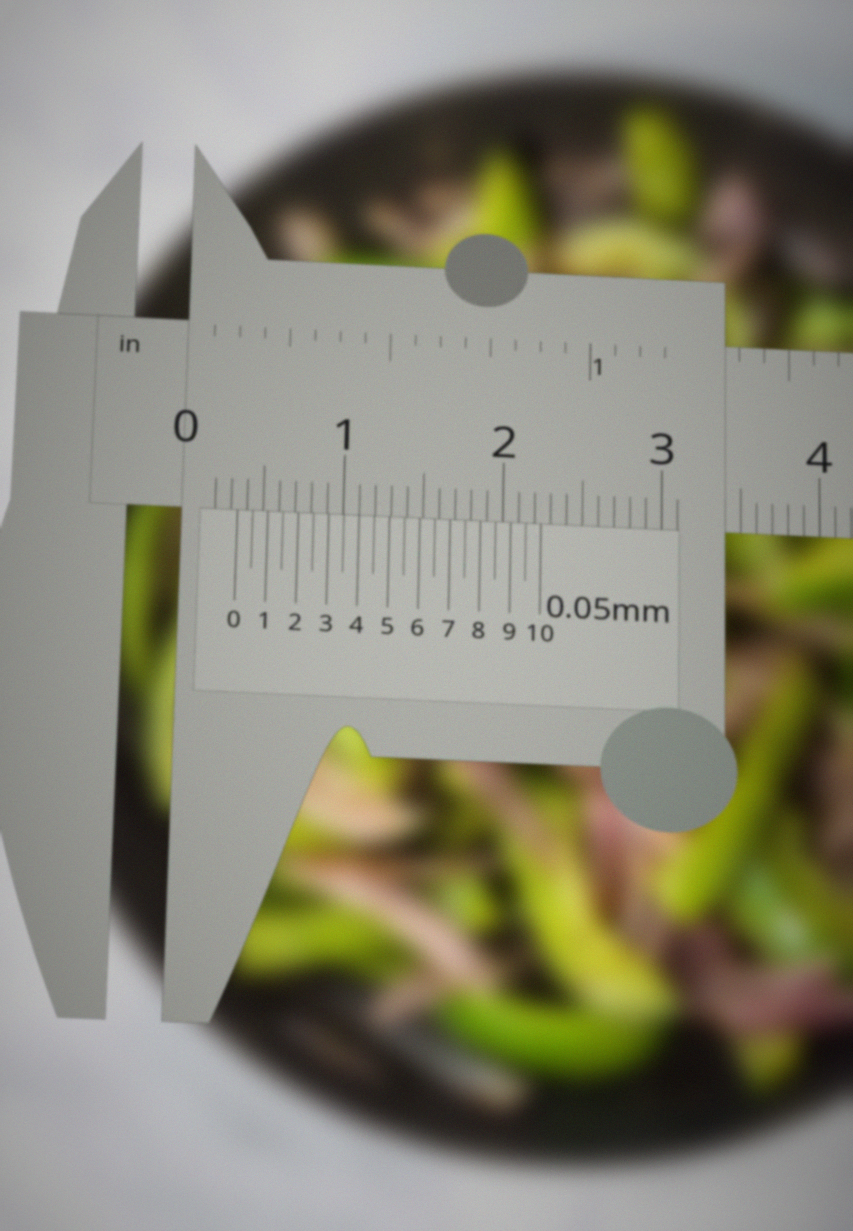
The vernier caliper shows 3.4 mm
